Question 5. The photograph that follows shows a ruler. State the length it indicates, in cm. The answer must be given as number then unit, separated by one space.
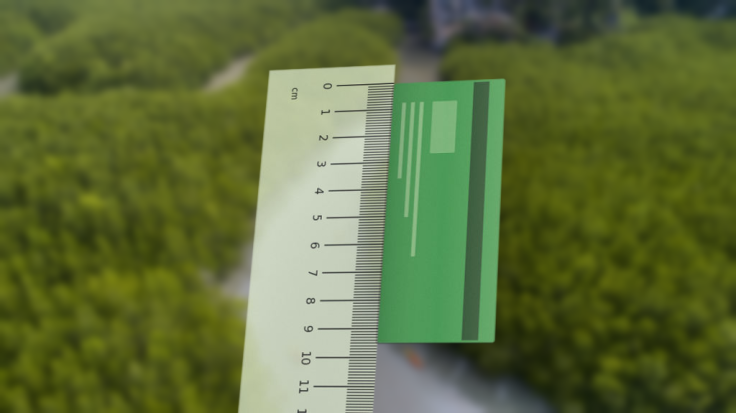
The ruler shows 9.5 cm
